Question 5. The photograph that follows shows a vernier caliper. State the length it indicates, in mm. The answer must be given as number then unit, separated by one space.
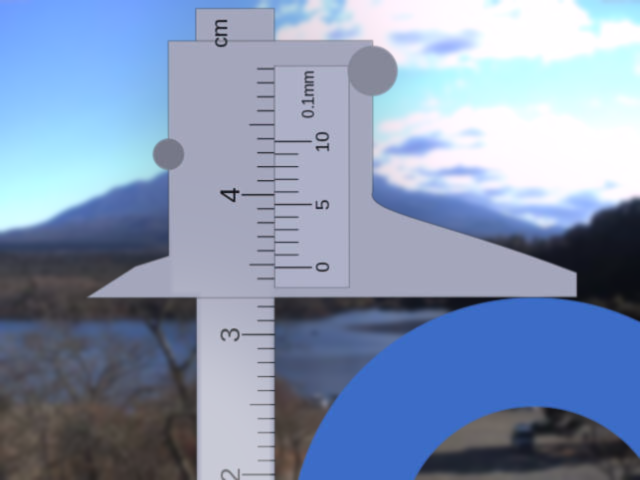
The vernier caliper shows 34.8 mm
